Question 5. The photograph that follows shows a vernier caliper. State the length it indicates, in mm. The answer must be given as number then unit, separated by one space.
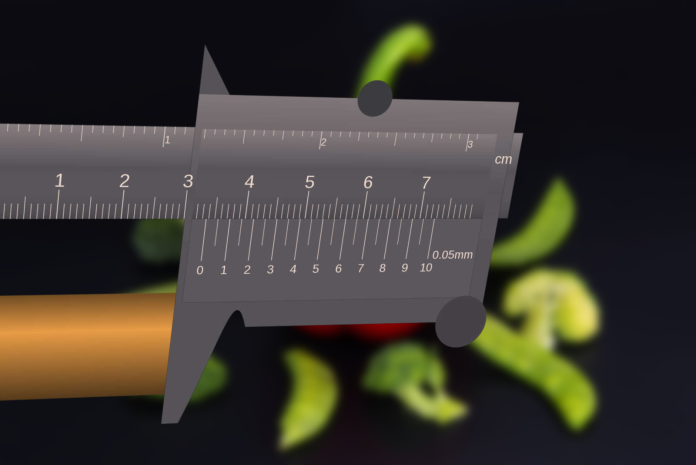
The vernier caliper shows 33.6 mm
